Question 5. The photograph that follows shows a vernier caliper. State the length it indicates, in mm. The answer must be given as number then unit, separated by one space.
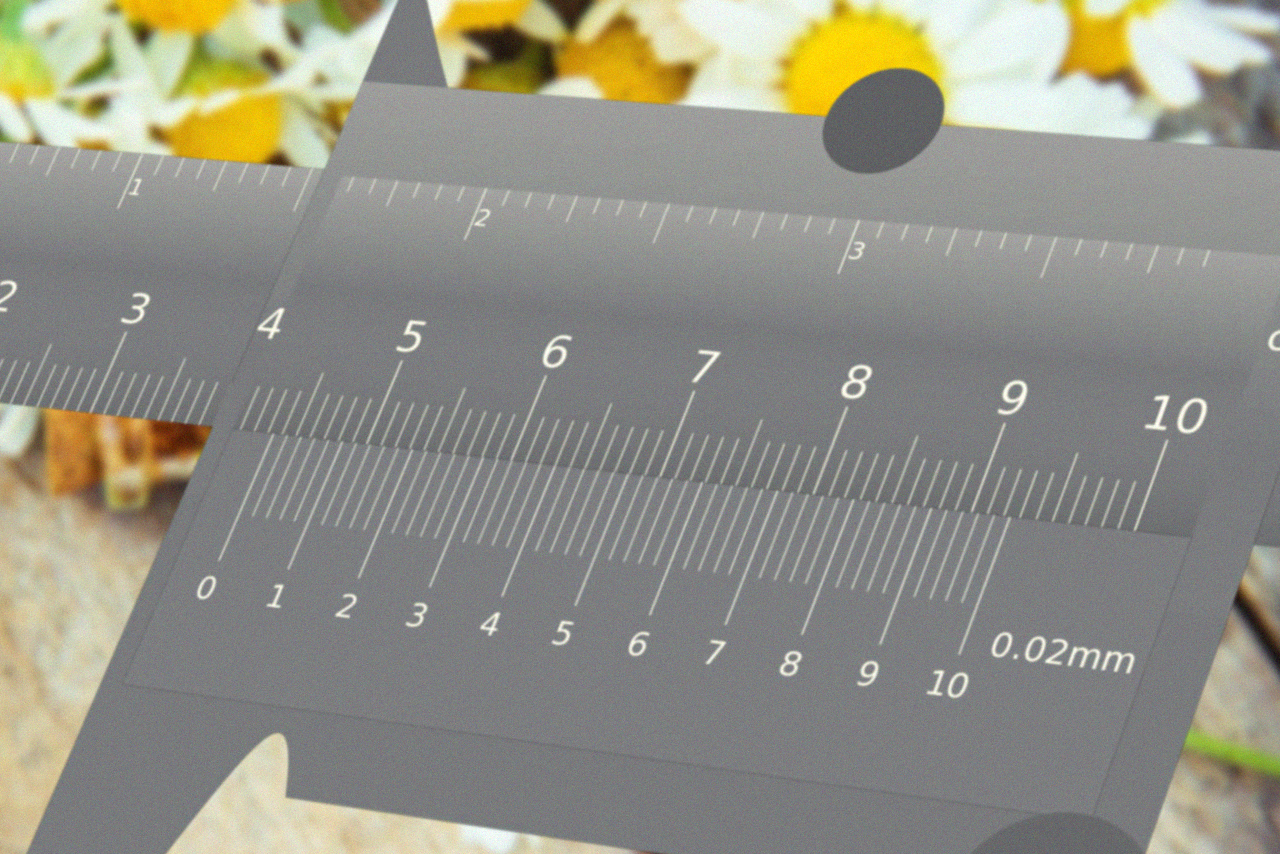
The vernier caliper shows 43.4 mm
